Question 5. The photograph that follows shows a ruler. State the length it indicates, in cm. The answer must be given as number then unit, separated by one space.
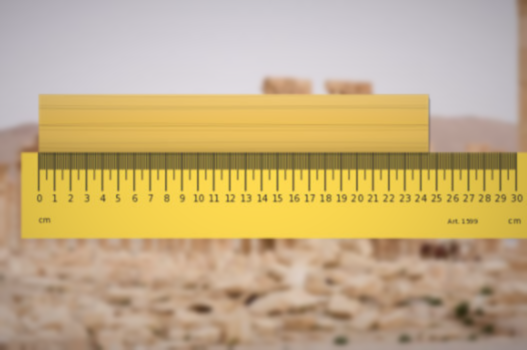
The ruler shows 24.5 cm
